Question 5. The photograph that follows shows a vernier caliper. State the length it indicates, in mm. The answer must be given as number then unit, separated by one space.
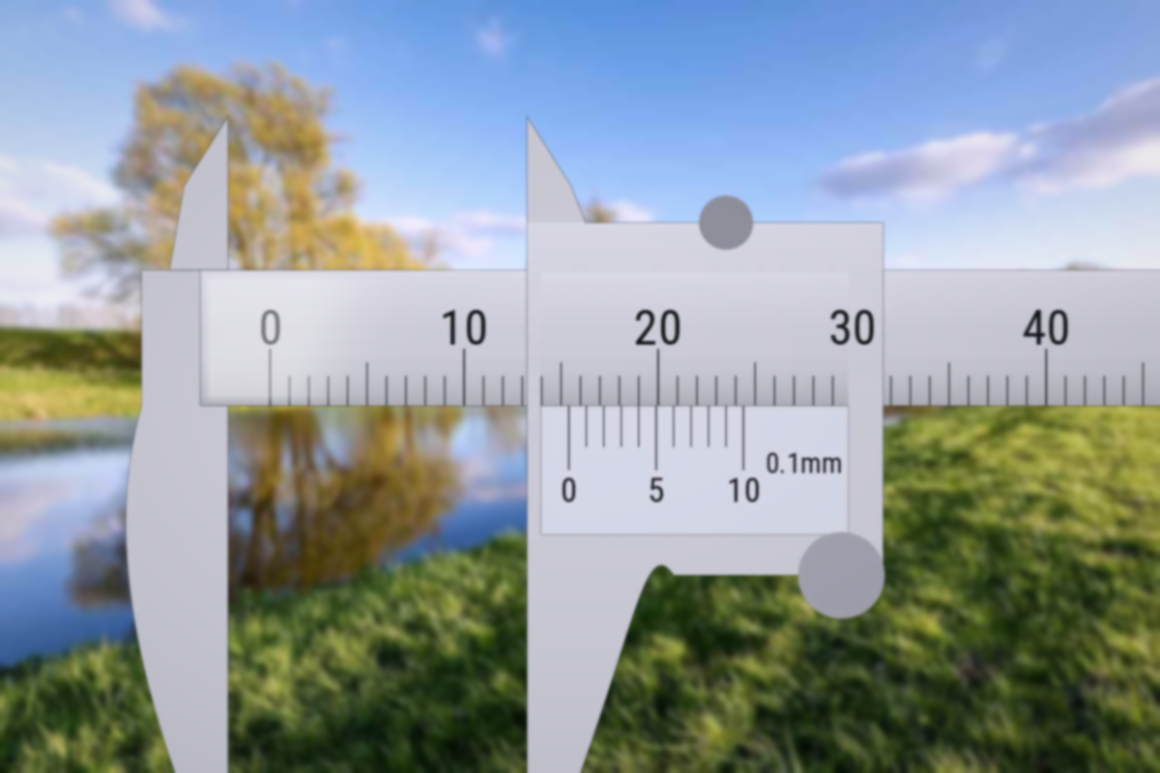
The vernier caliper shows 15.4 mm
